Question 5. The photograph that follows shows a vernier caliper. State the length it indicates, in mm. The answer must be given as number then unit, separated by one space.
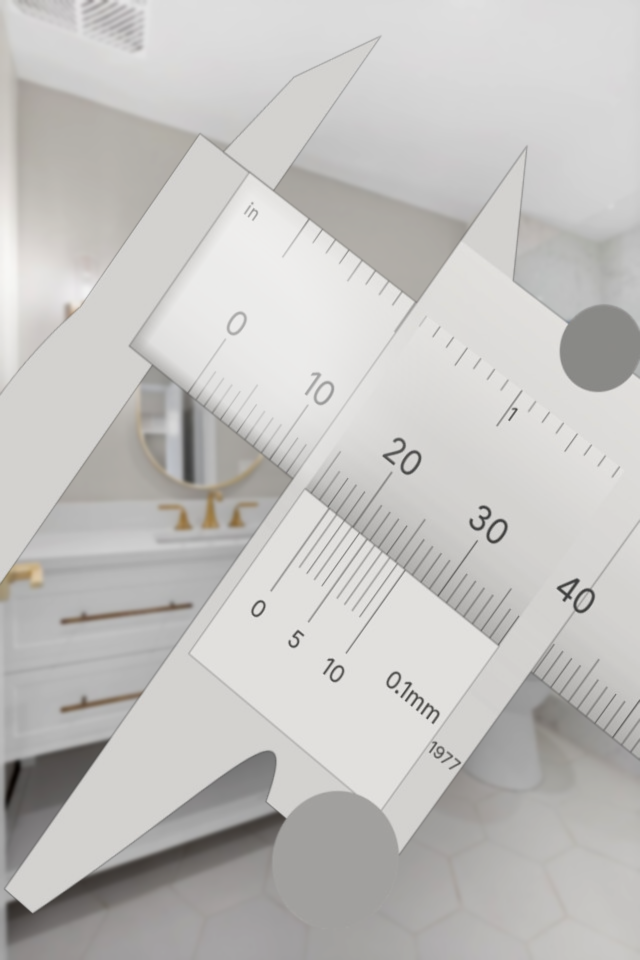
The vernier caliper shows 17.2 mm
